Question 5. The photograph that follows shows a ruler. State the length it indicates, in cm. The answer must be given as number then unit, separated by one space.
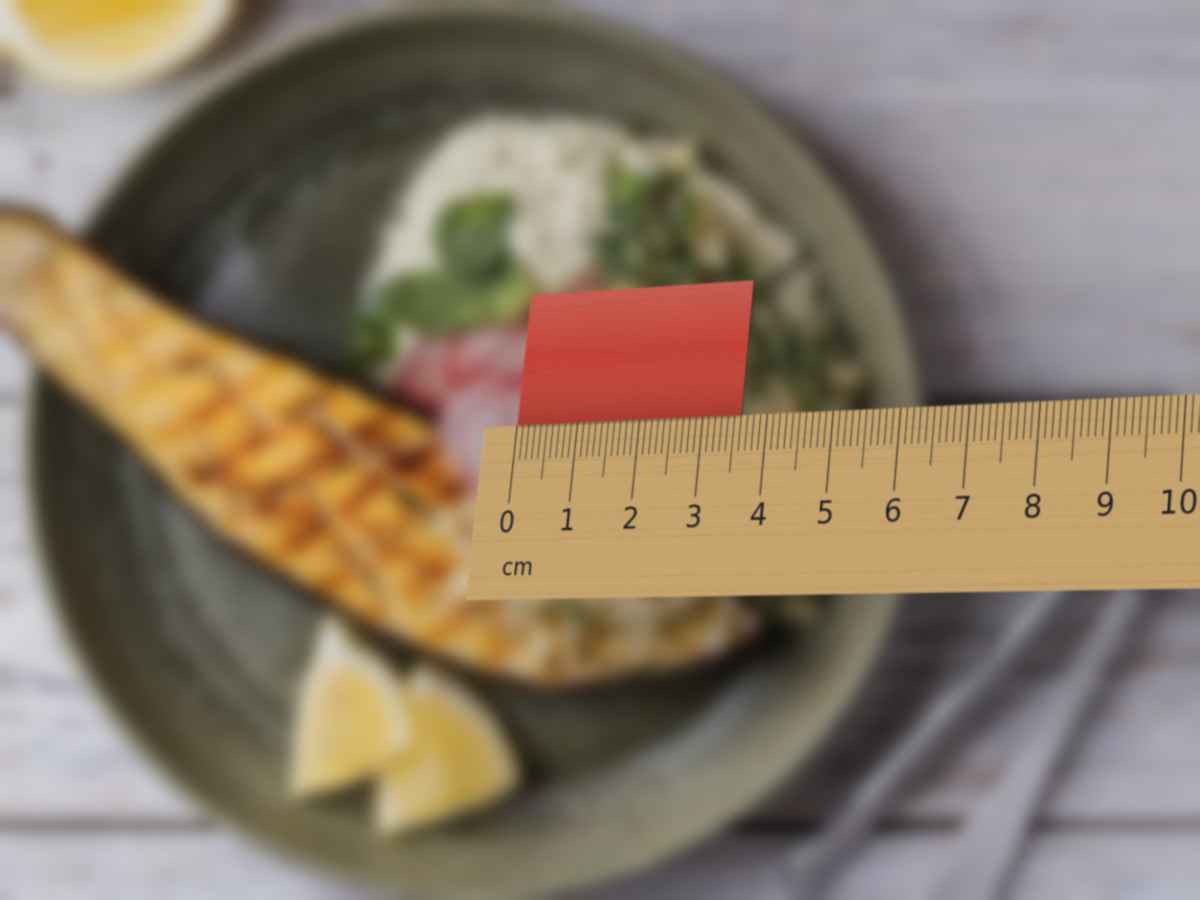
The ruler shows 3.6 cm
